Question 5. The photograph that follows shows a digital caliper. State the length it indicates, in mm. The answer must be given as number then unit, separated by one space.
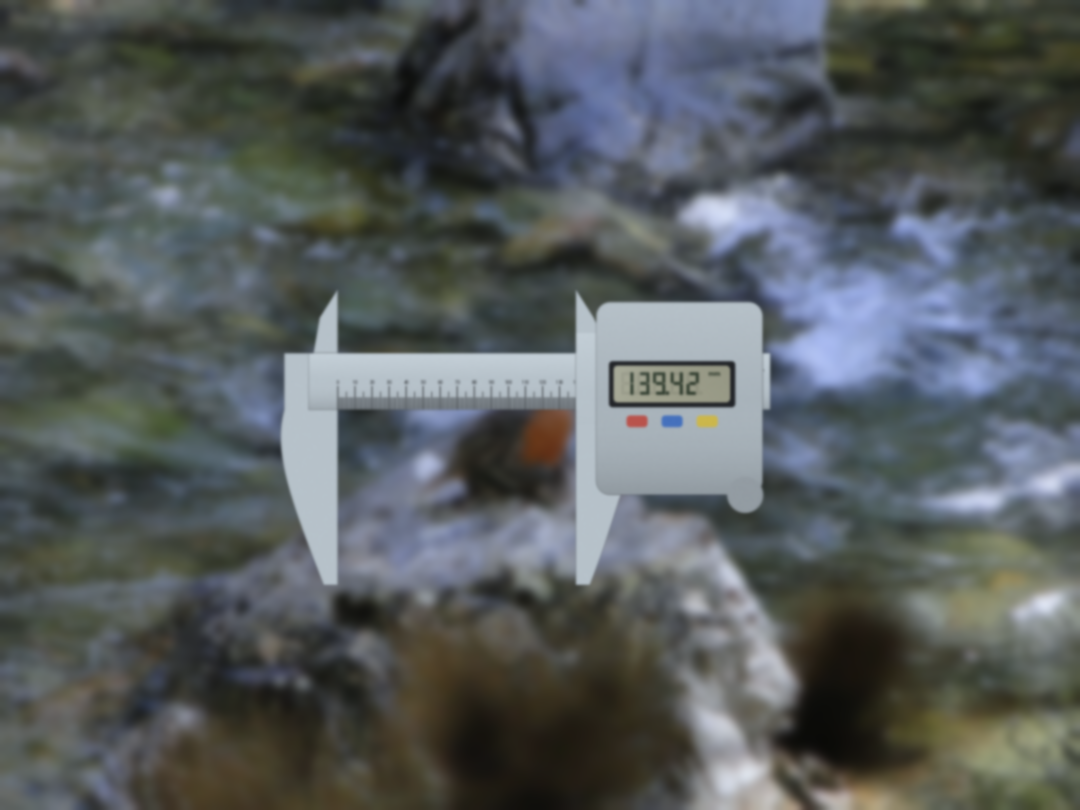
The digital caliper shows 139.42 mm
